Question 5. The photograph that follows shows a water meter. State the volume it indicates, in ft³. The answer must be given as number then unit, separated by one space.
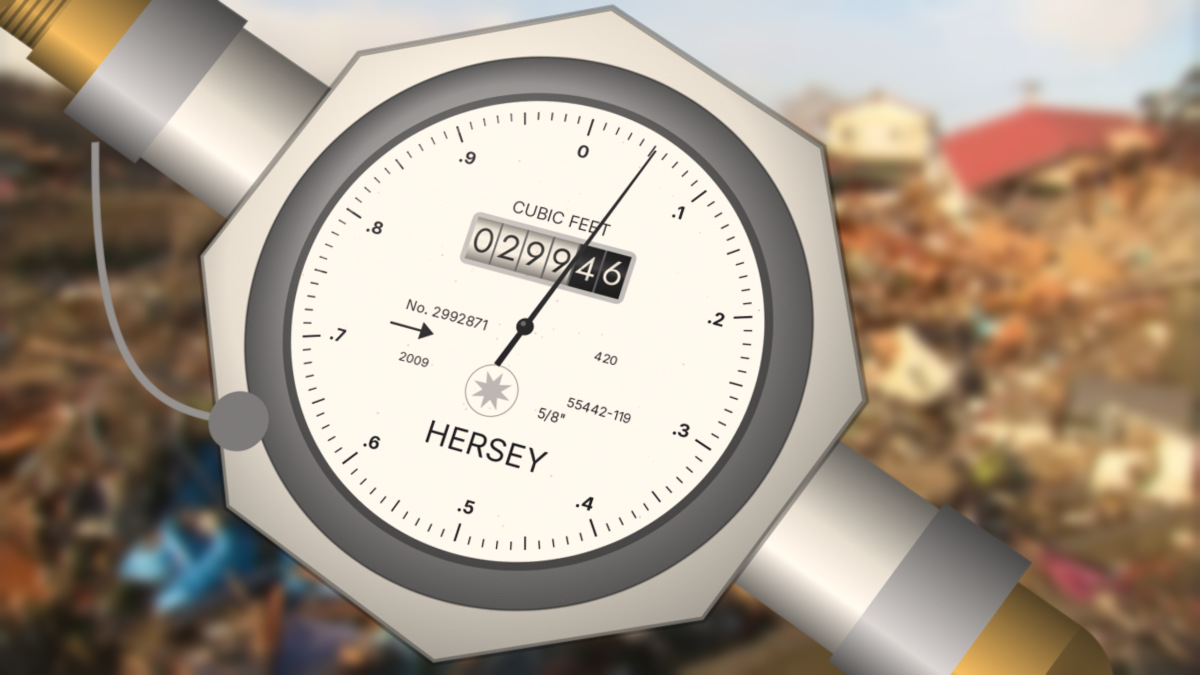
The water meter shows 29946.05 ft³
